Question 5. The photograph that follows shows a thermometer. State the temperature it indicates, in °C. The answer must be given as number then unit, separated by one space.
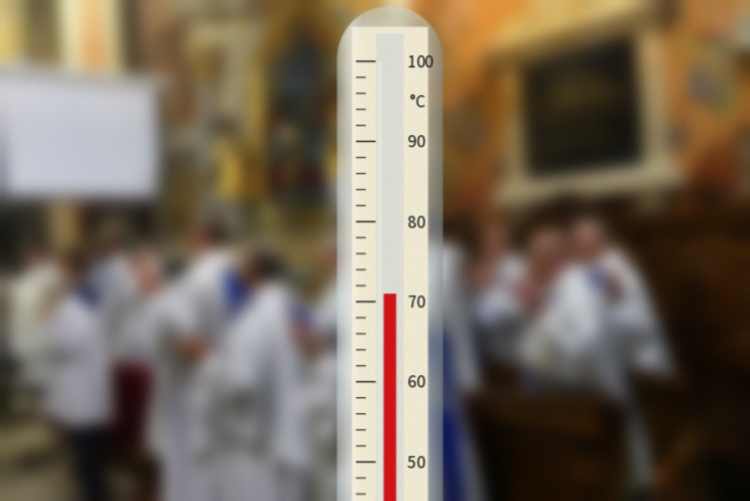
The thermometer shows 71 °C
